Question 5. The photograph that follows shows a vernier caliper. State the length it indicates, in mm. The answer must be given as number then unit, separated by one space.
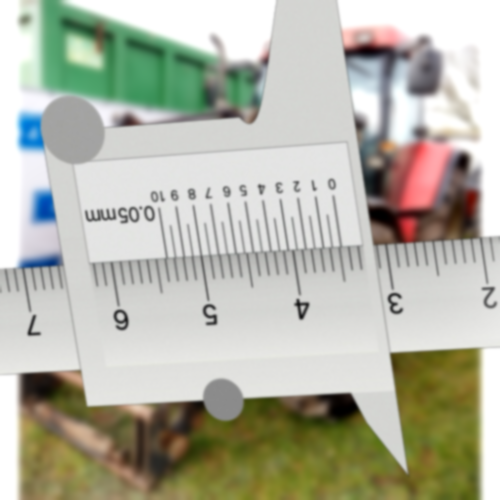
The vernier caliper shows 34.8 mm
